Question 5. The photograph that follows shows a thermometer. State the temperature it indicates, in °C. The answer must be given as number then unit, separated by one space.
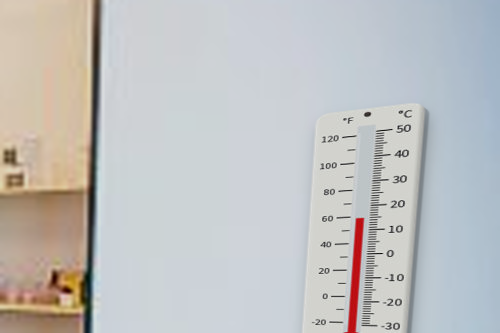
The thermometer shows 15 °C
